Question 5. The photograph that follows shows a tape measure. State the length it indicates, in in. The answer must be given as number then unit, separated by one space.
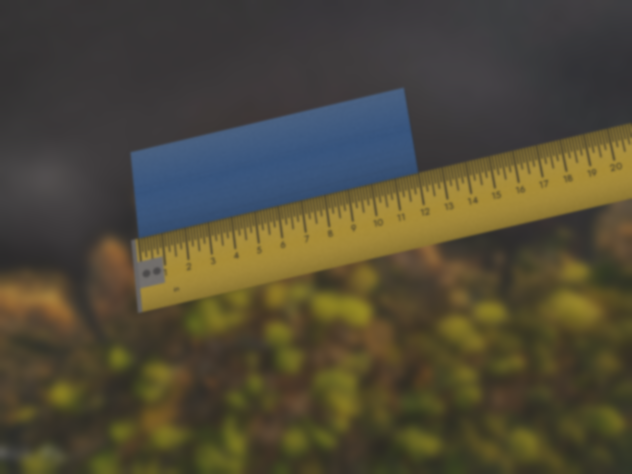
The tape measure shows 12 in
